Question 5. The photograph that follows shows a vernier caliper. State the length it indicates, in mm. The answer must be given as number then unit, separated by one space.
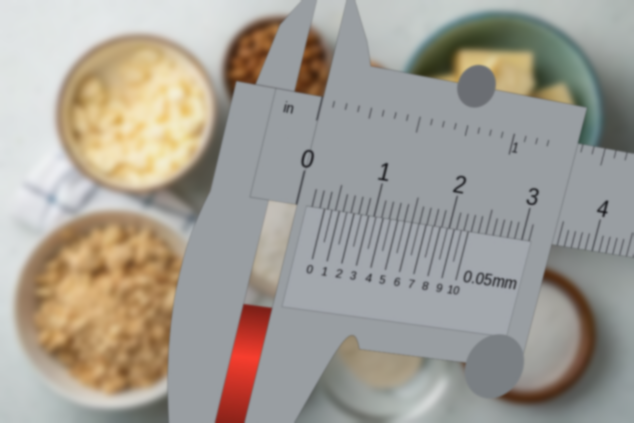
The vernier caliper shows 3.6 mm
